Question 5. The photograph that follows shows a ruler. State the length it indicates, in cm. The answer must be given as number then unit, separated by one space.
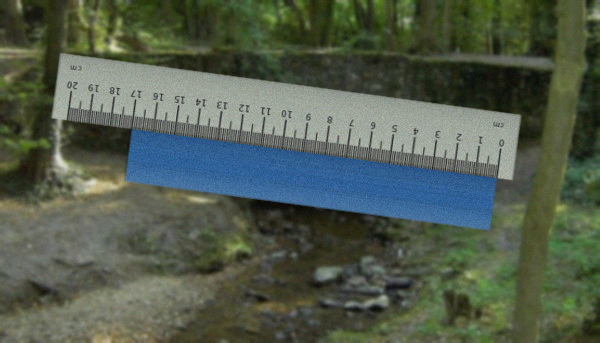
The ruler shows 17 cm
